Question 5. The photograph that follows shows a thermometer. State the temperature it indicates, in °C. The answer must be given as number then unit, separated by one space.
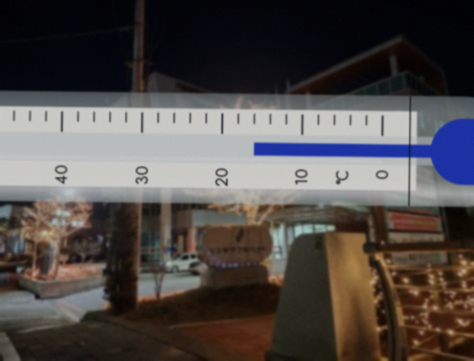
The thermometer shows 16 °C
